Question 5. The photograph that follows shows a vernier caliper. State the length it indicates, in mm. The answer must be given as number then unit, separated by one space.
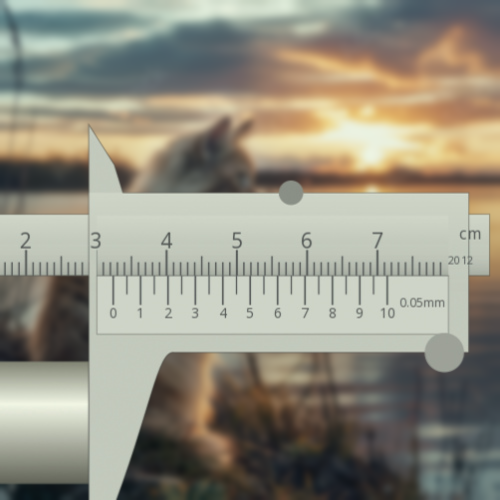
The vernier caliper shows 32.4 mm
